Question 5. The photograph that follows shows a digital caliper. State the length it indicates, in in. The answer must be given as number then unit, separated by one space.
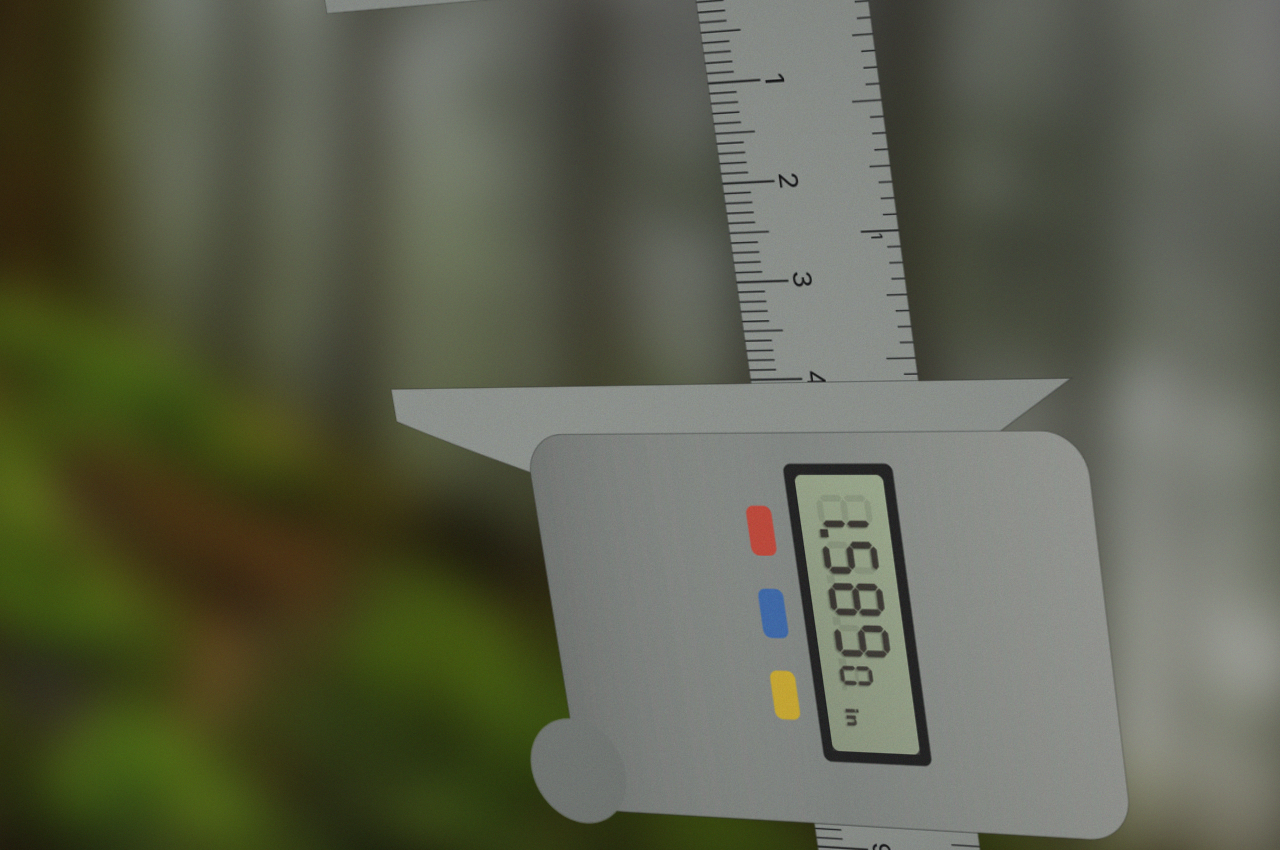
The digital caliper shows 1.5890 in
